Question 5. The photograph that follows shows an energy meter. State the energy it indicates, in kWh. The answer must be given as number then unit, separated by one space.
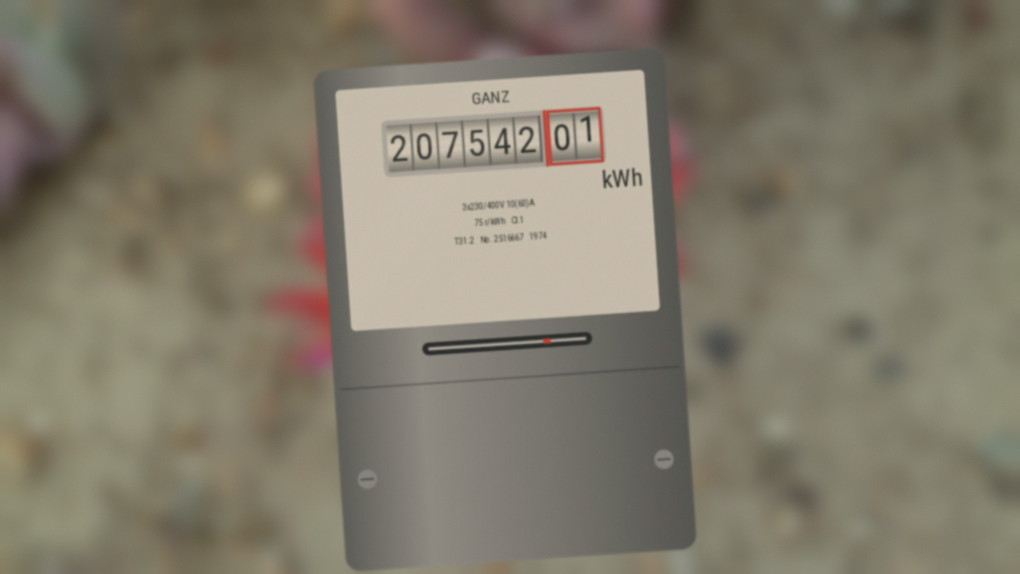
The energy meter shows 207542.01 kWh
